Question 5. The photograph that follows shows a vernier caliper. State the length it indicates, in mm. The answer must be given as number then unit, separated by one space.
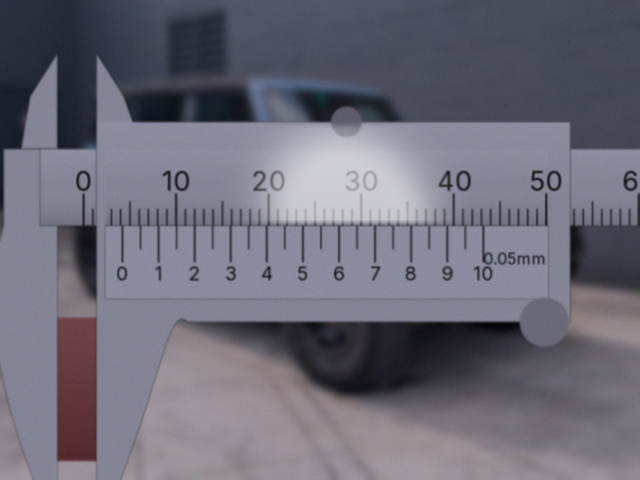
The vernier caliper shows 4.2 mm
